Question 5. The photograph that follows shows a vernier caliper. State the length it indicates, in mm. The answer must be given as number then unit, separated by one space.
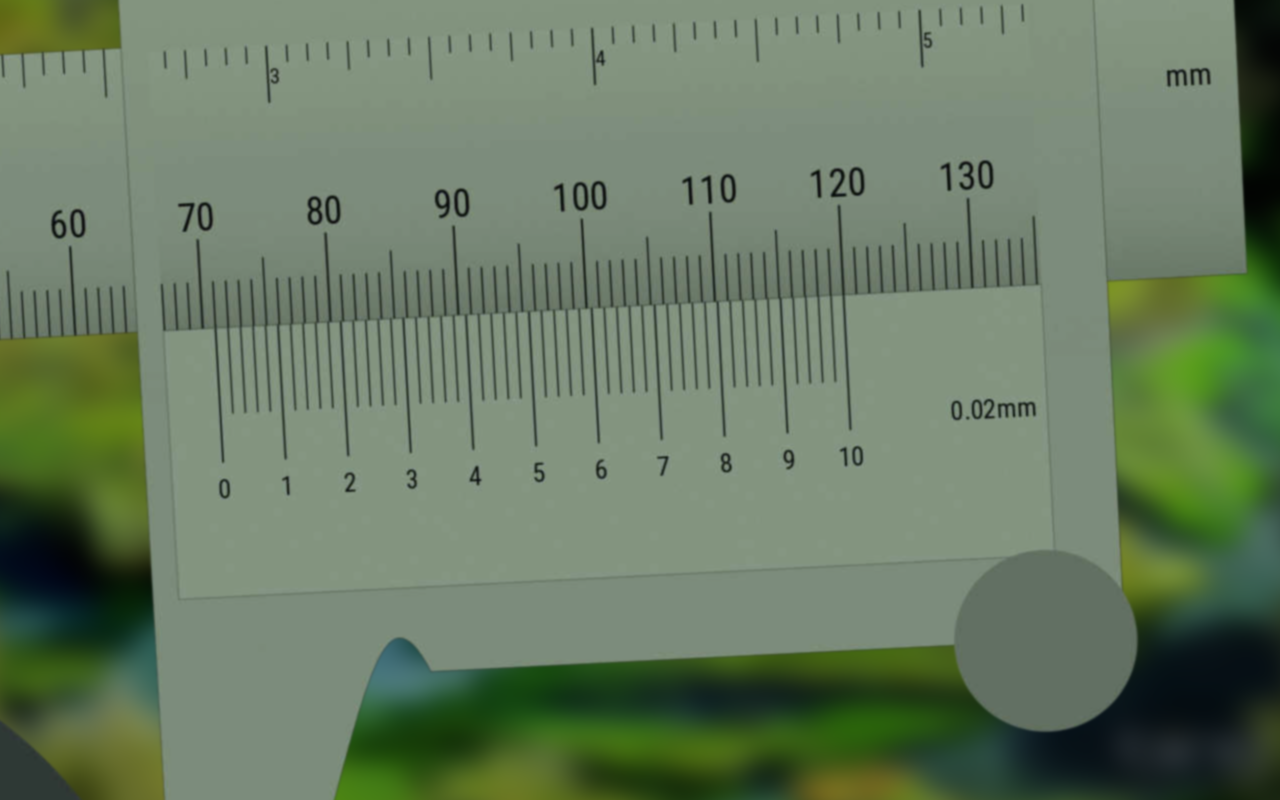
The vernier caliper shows 71.0 mm
